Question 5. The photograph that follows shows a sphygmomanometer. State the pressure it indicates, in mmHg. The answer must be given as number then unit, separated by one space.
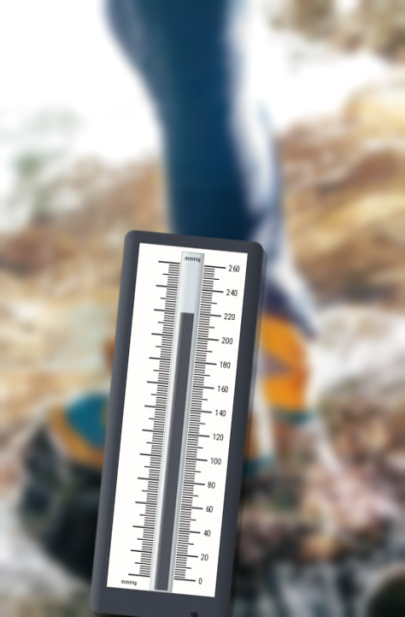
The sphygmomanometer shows 220 mmHg
